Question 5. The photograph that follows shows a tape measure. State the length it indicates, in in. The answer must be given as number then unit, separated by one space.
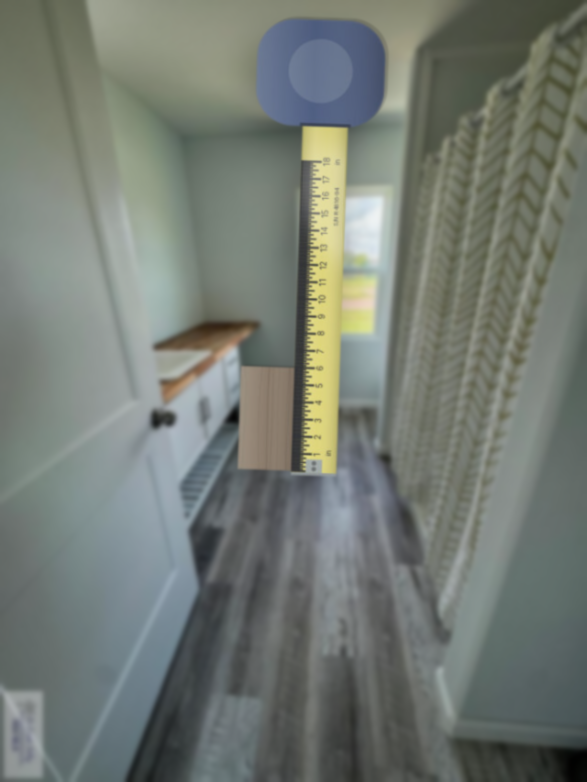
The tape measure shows 6 in
